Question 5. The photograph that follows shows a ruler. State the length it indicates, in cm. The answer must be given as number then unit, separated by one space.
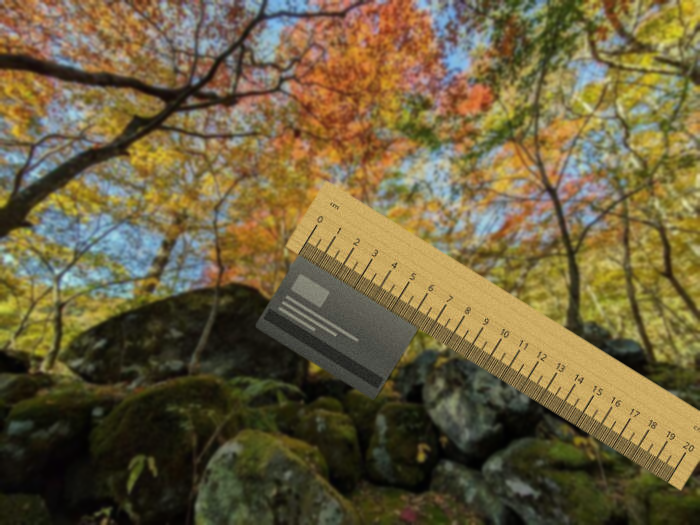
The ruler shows 6.5 cm
